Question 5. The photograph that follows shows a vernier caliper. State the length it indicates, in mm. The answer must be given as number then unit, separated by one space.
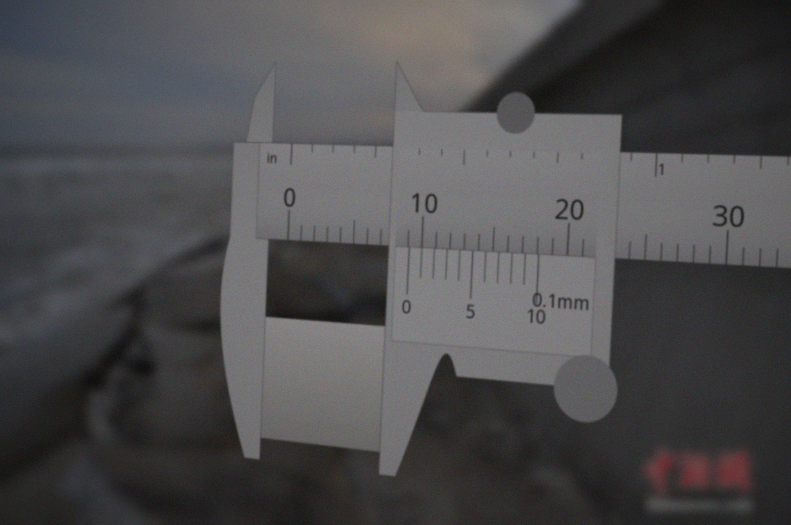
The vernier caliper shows 9.1 mm
